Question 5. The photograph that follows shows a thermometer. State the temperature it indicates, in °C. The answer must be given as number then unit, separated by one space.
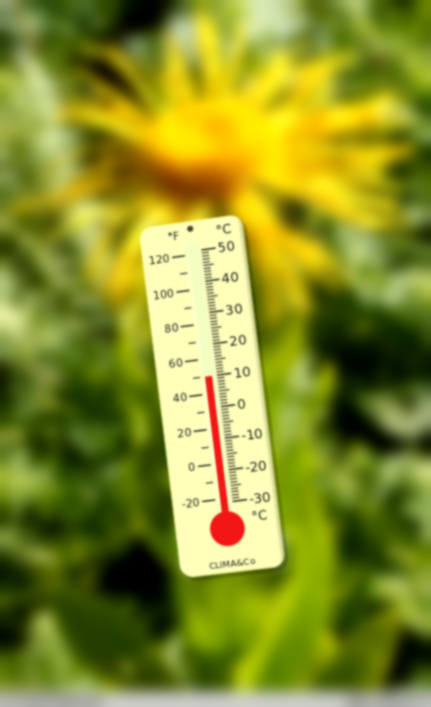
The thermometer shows 10 °C
